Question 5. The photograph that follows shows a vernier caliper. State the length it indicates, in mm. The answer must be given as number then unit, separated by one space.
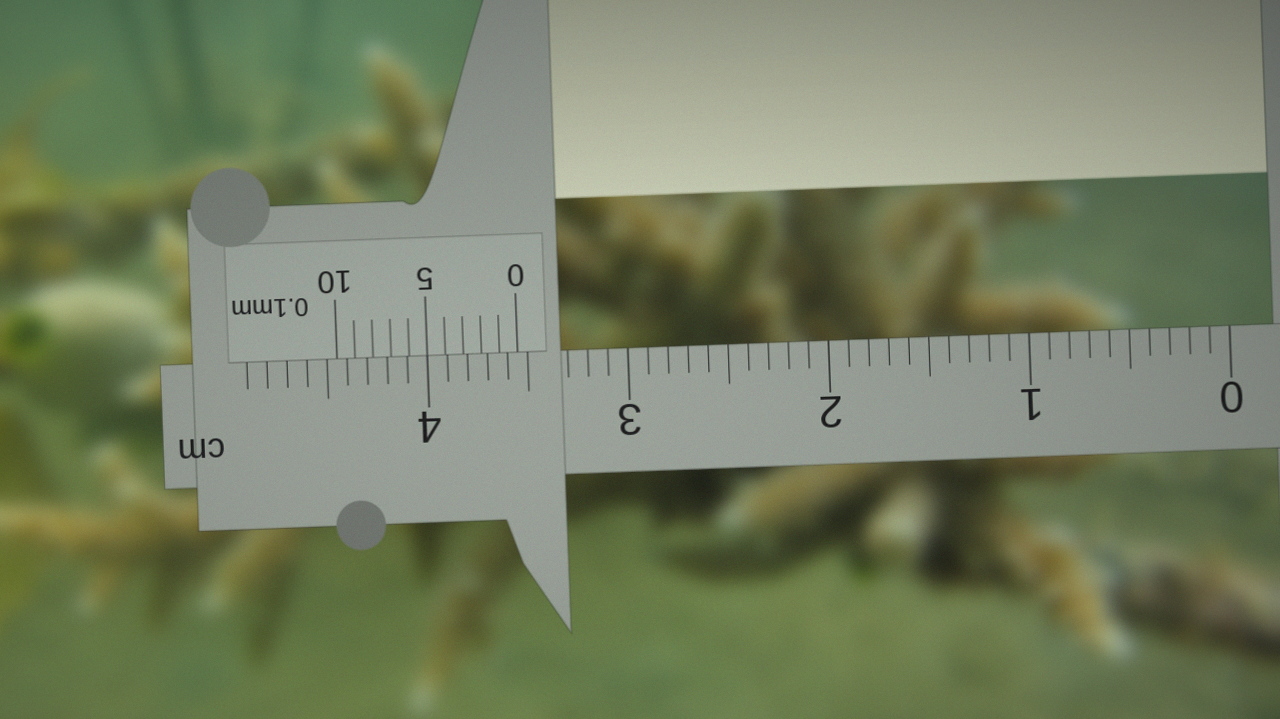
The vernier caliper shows 35.5 mm
